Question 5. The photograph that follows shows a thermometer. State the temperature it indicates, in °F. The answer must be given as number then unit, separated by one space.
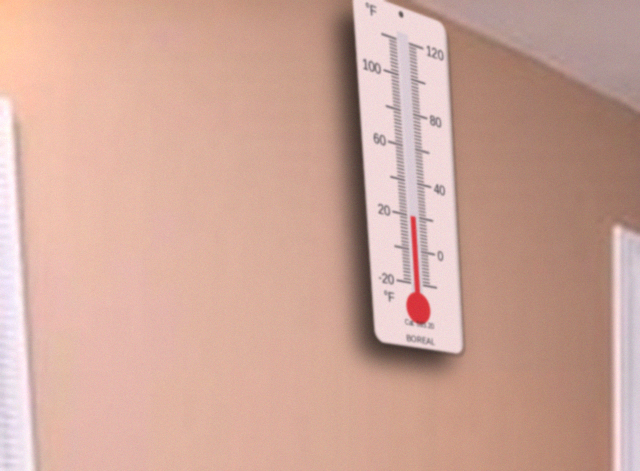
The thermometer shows 20 °F
